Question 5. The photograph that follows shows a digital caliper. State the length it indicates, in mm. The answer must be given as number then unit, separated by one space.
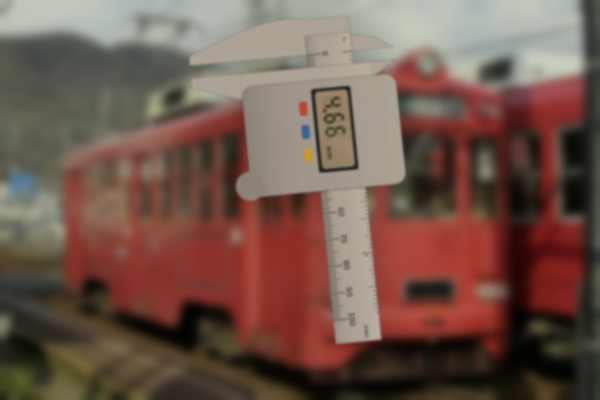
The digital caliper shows 4.66 mm
